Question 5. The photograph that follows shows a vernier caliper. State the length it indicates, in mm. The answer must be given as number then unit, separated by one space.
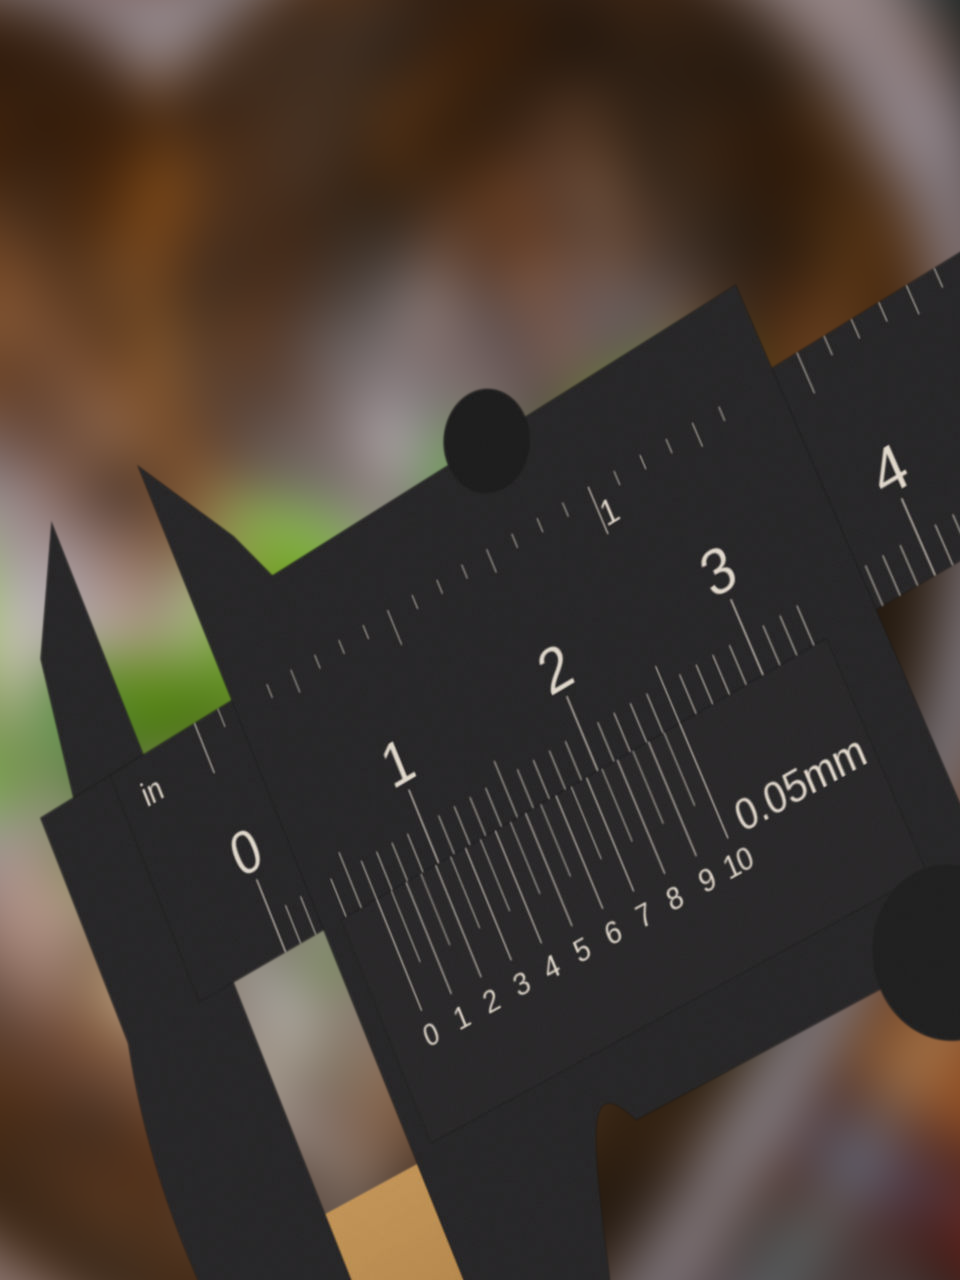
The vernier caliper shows 6.0 mm
